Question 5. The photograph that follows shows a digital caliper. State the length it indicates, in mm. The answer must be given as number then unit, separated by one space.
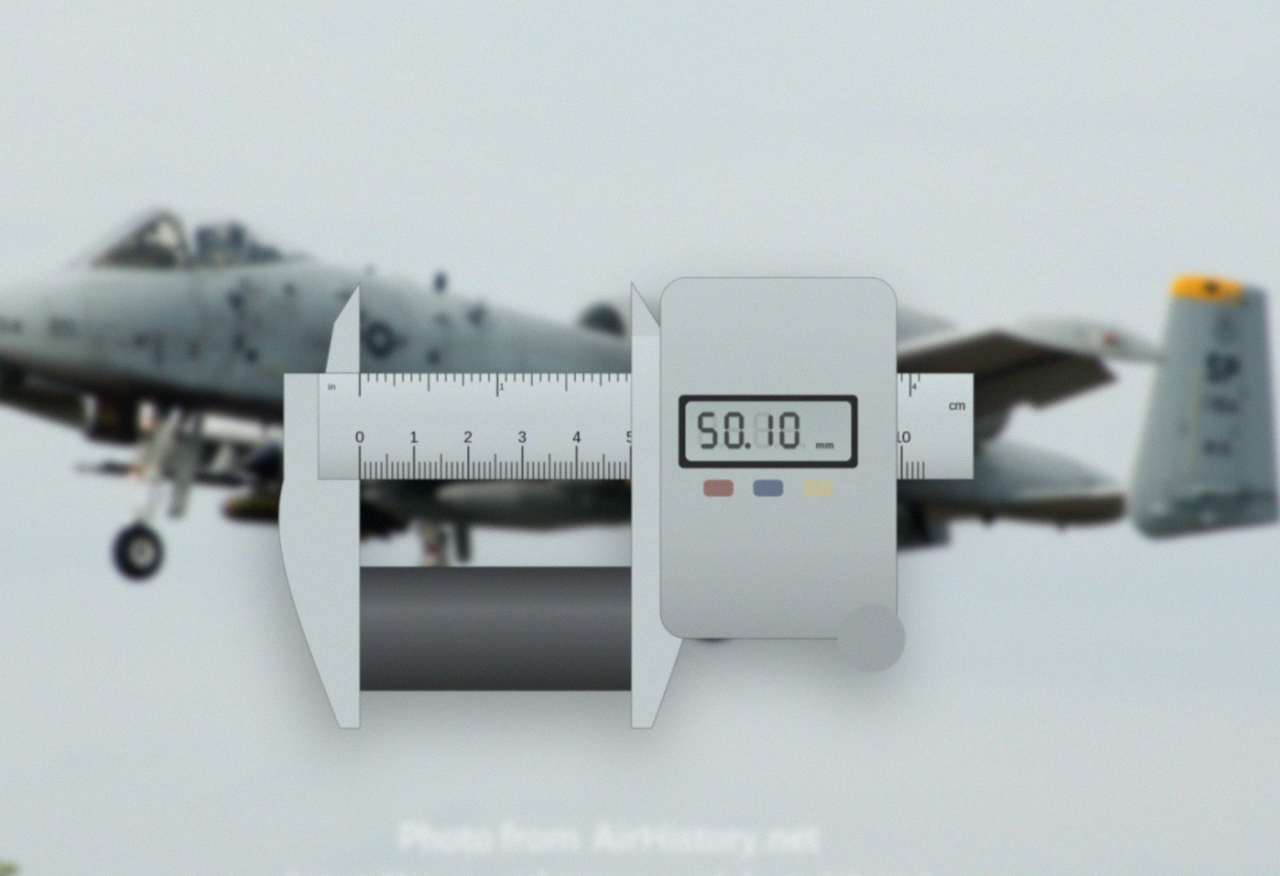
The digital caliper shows 50.10 mm
